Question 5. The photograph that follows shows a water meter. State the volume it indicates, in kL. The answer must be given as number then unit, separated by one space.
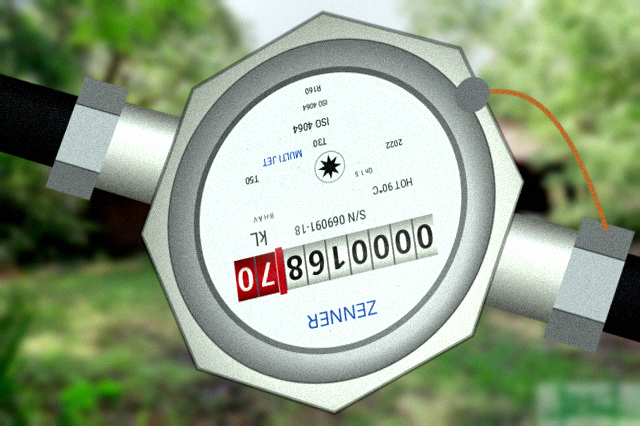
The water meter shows 168.70 kL
